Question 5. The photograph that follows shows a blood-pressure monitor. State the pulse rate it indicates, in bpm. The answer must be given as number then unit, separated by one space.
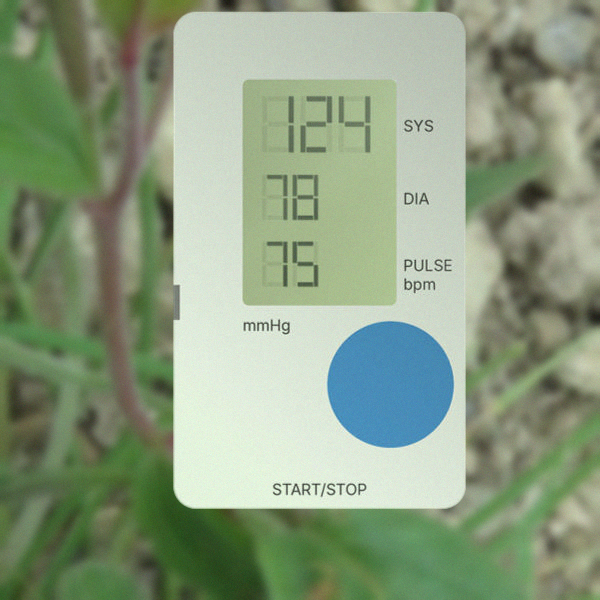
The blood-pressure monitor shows 75 bpm
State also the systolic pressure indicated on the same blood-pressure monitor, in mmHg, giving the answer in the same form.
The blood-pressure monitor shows 124 mmHg
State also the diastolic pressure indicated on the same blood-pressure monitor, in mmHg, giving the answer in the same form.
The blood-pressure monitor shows 78 mmHg
